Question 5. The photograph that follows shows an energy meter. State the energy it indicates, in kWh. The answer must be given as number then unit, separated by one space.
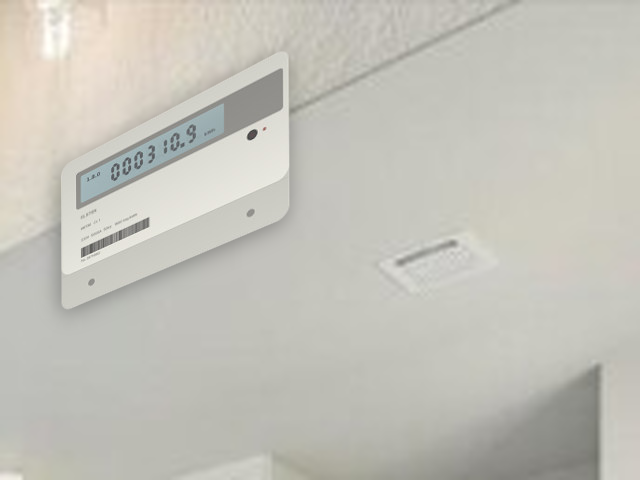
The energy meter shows 310.9 kWh
